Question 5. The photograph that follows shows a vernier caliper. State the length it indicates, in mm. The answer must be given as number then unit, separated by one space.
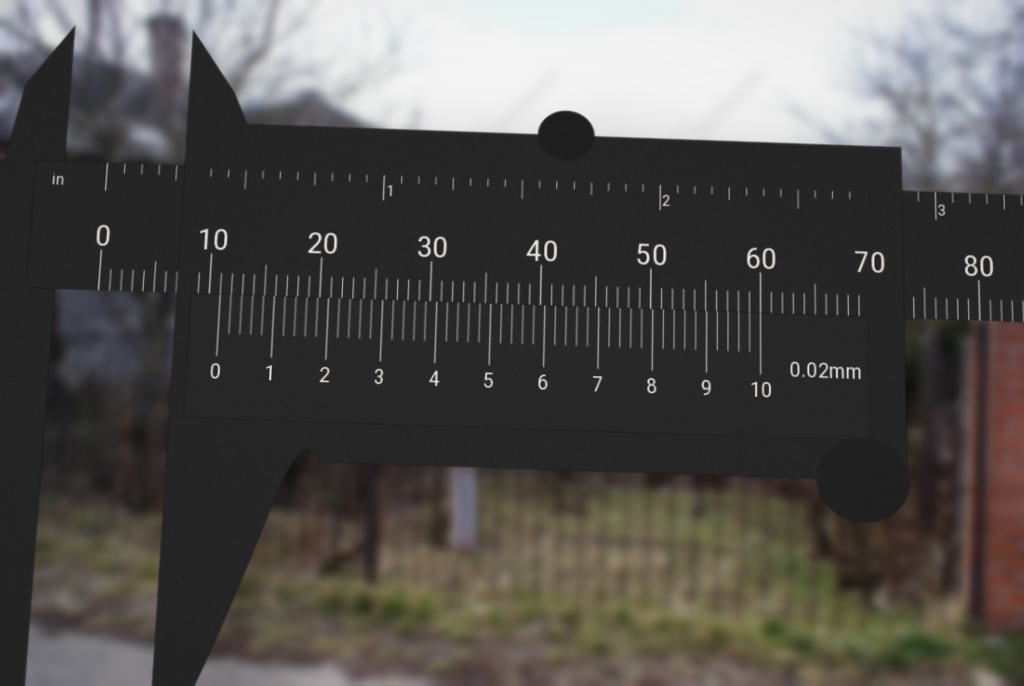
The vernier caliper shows 11.0 mm
